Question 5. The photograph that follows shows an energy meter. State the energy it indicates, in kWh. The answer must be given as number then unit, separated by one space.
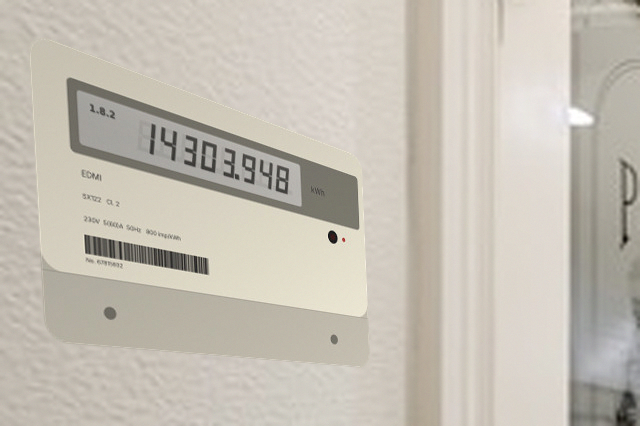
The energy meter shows 14303.948 kWh
